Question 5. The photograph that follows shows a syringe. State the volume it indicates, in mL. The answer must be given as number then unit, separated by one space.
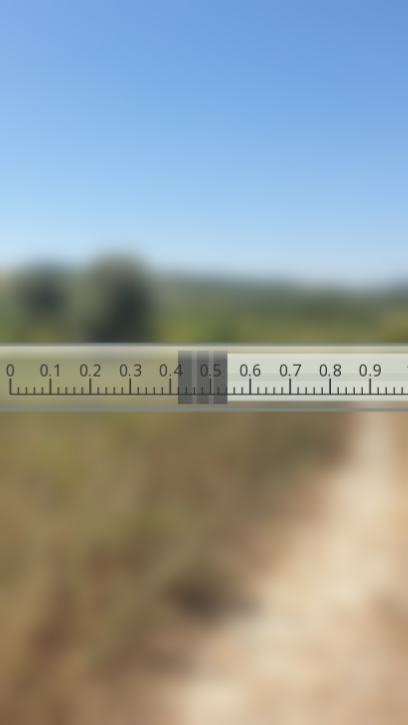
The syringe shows 0.42 mL
